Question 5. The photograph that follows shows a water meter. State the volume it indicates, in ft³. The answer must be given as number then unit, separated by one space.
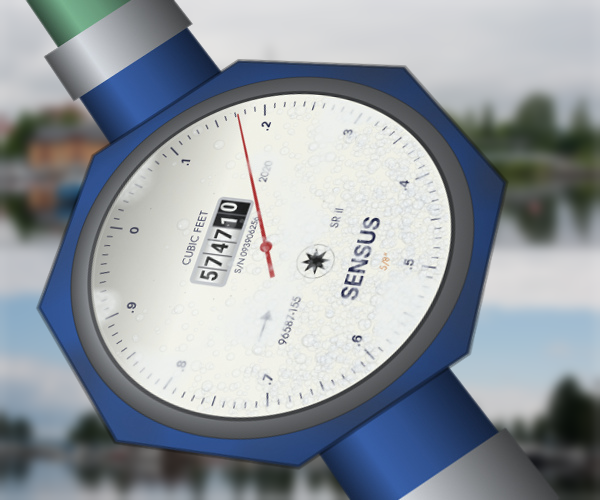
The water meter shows 574710.17 ft³
